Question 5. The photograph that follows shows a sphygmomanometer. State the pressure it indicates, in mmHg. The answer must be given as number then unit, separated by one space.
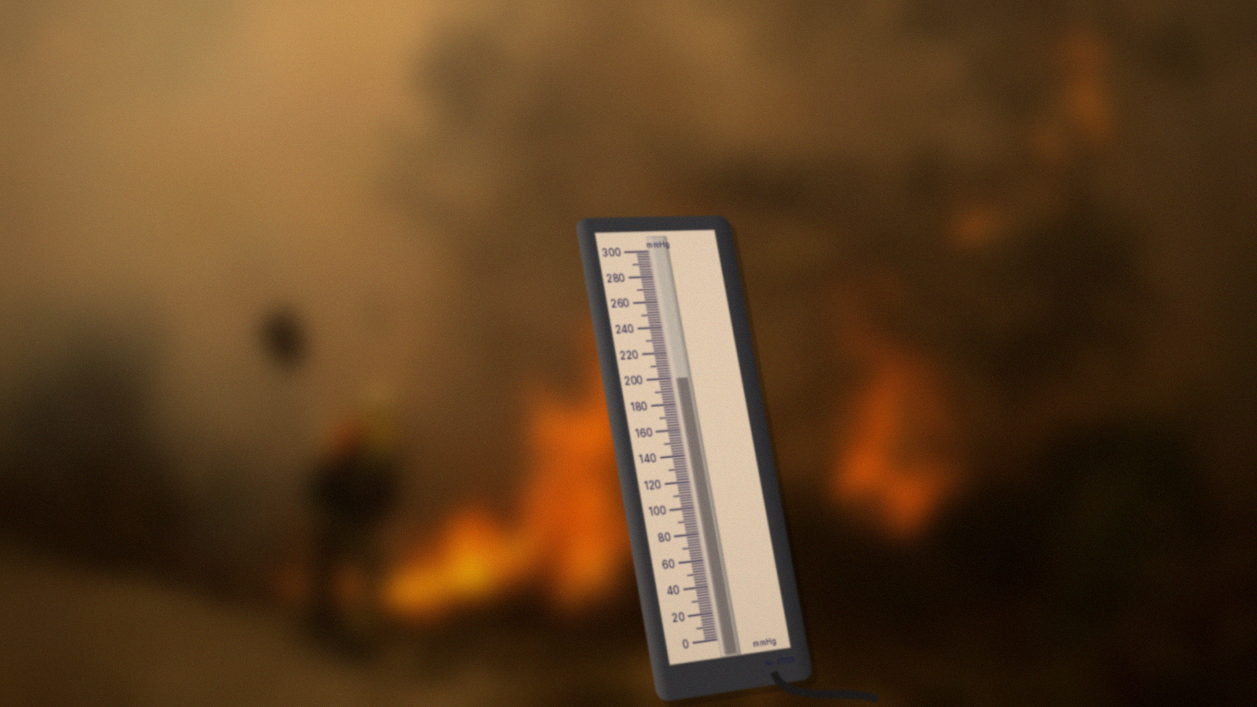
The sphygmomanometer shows 200 mmHg
